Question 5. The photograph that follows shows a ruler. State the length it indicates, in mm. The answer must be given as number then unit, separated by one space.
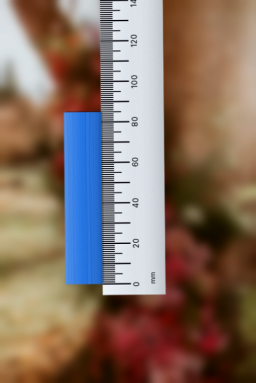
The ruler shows 85 mm
